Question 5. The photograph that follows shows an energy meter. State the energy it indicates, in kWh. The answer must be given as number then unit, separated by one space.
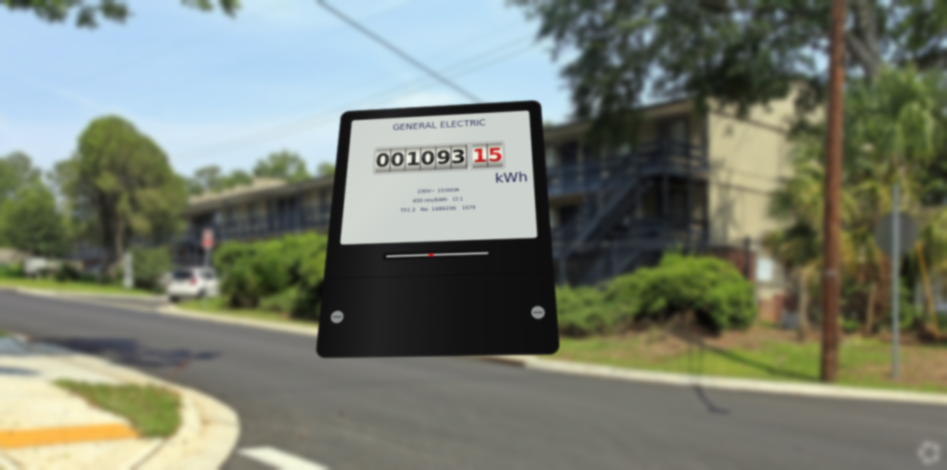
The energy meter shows 1093.15 kWh
